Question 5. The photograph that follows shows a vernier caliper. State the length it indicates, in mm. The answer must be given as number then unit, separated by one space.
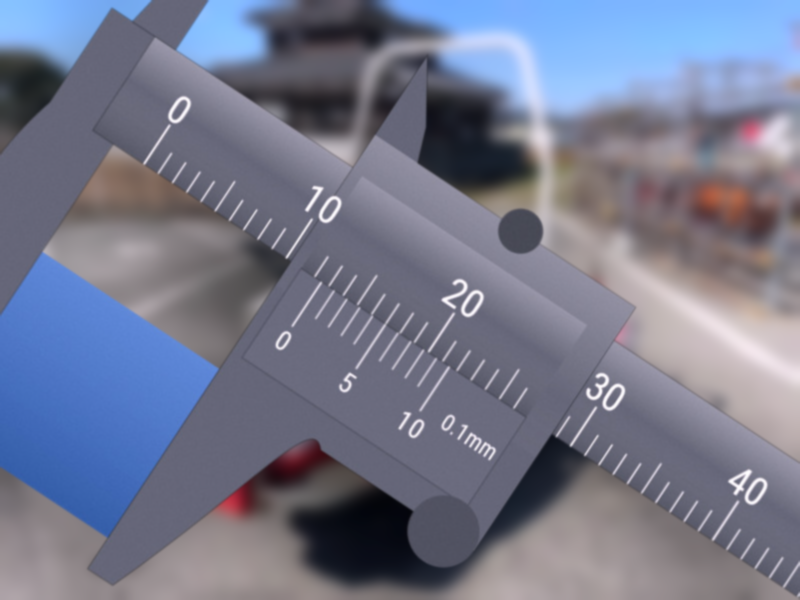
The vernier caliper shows 12.5 mm
